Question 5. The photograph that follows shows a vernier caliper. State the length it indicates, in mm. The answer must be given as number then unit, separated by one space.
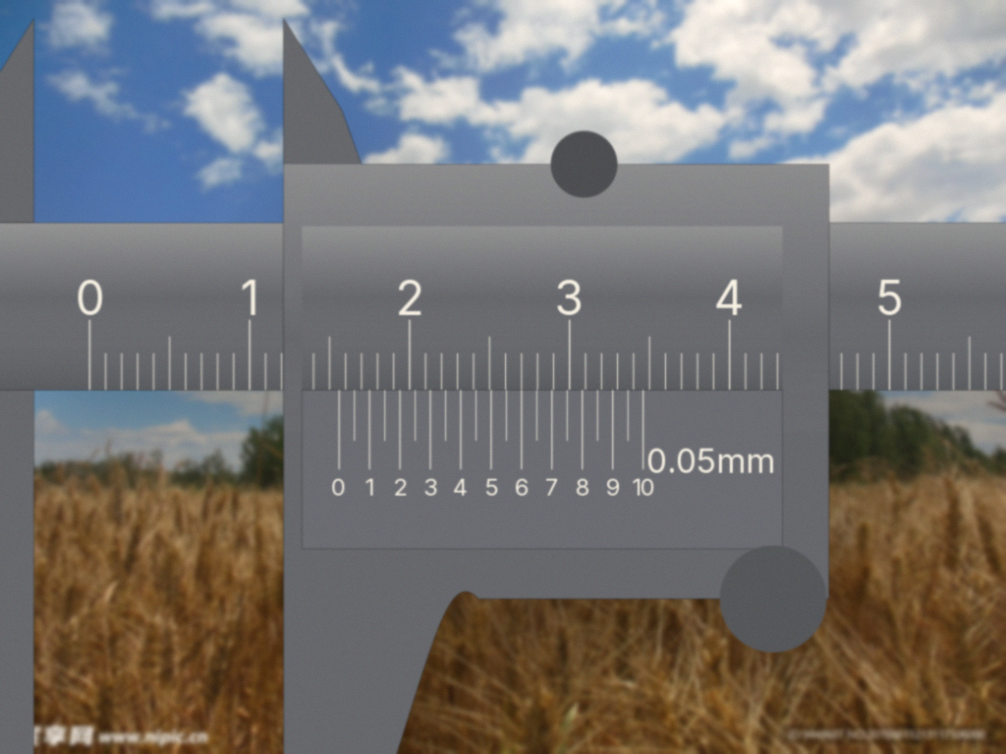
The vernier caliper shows 15.6 mm
